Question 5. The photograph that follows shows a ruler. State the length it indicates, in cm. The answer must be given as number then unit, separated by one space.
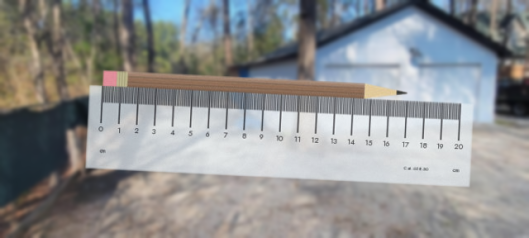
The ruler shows 17 cm
